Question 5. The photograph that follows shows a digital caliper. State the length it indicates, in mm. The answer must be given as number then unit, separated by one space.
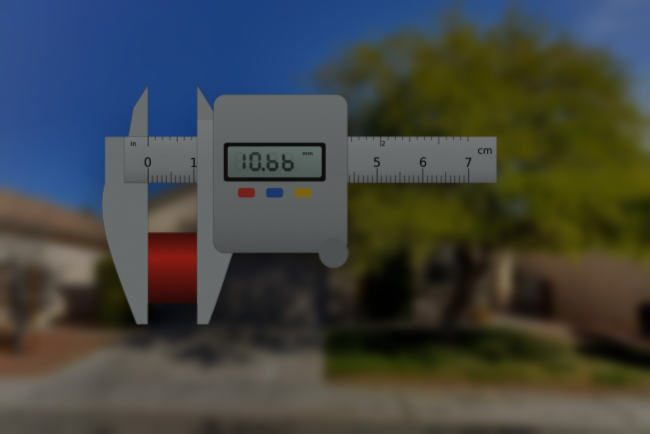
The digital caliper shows 10.66 mm
